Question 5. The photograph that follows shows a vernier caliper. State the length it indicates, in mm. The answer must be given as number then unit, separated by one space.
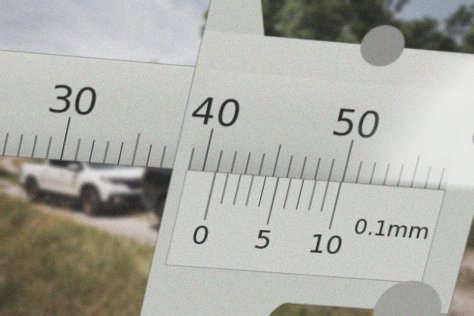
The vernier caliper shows 40.9 mm
